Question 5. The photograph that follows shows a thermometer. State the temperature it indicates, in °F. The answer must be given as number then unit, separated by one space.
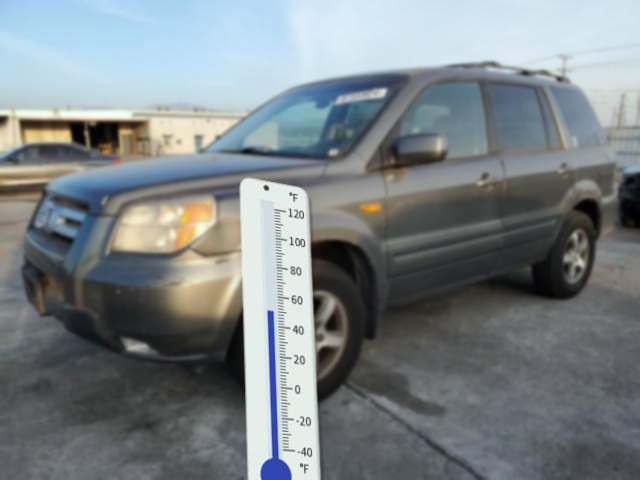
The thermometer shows 50 °F
